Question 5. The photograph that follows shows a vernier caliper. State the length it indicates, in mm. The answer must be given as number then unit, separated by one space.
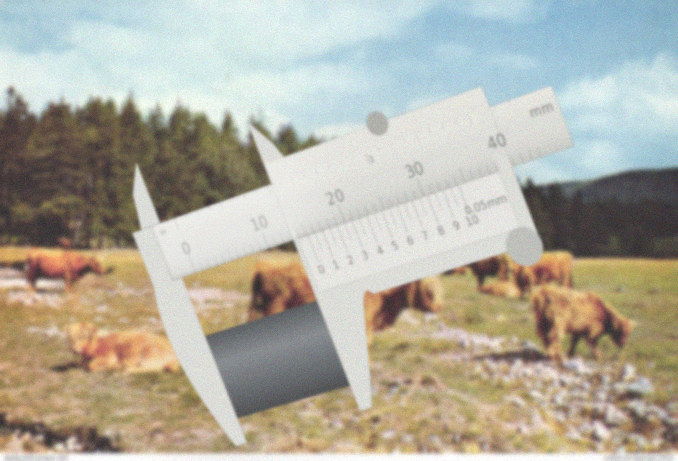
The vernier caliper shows 15.2 mm
